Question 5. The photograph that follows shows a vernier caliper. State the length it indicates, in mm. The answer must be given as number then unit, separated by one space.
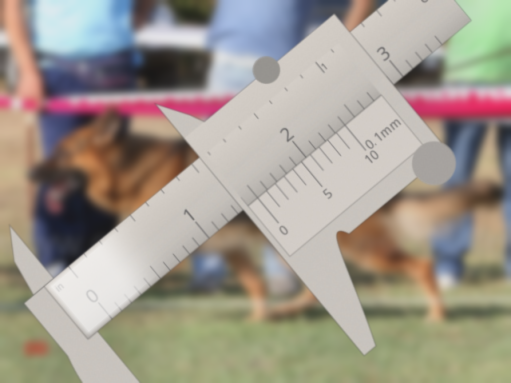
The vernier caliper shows 15.0 mm
